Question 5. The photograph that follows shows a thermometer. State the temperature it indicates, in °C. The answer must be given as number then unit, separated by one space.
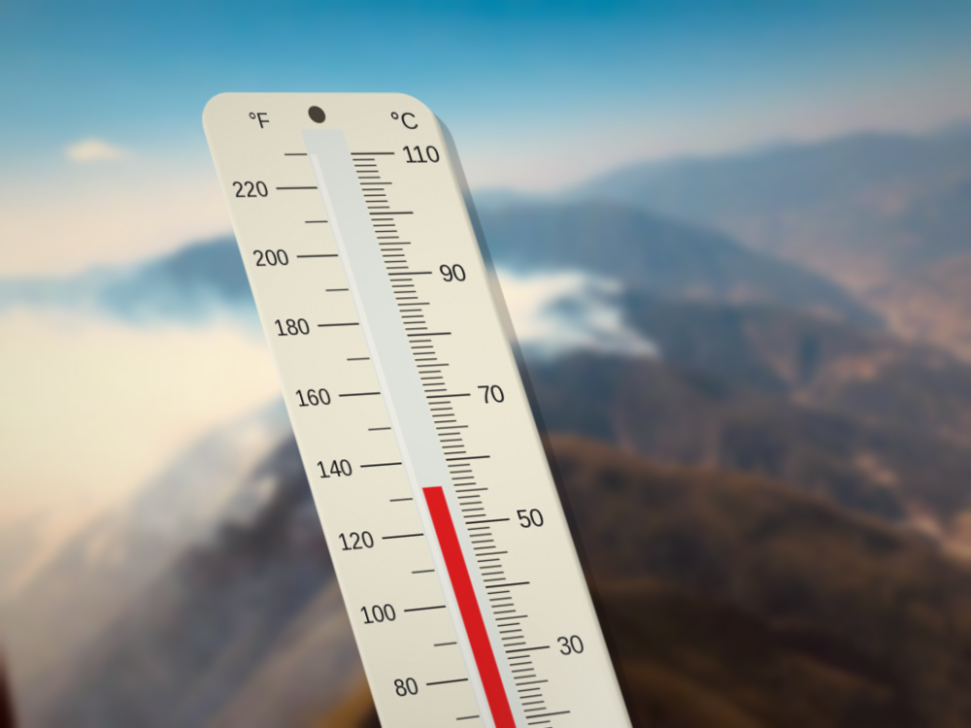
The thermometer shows 56 °C
